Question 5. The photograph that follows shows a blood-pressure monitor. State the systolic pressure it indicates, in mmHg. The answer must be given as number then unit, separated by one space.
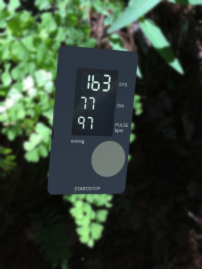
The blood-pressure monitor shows 163 mmHg
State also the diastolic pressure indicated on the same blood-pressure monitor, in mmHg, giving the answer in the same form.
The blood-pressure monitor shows 77 mmHg
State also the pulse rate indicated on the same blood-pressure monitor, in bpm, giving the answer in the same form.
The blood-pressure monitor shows 97 bpm
